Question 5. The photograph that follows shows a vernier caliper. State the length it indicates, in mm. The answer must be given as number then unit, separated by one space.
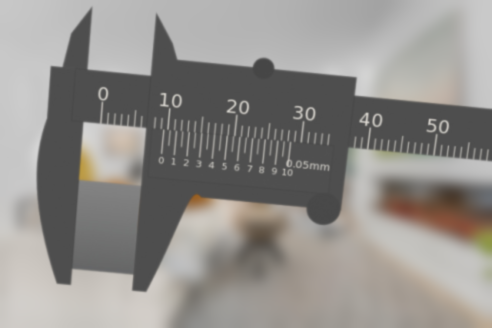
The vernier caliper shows 9.4 mm
